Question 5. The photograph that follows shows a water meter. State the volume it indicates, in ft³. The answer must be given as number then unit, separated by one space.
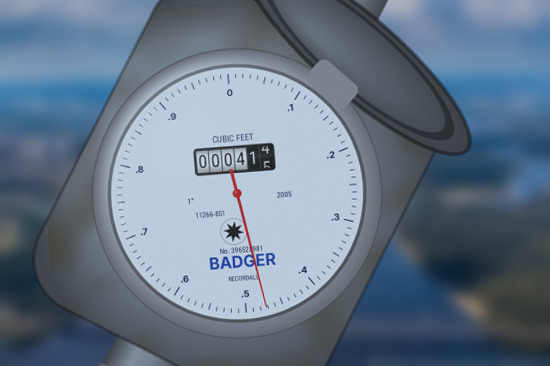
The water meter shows 414.47 ft³
